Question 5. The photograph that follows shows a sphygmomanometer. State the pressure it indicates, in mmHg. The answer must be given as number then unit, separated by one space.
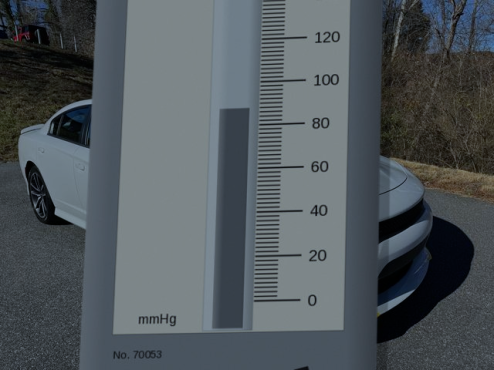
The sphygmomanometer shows 88 mmHg
